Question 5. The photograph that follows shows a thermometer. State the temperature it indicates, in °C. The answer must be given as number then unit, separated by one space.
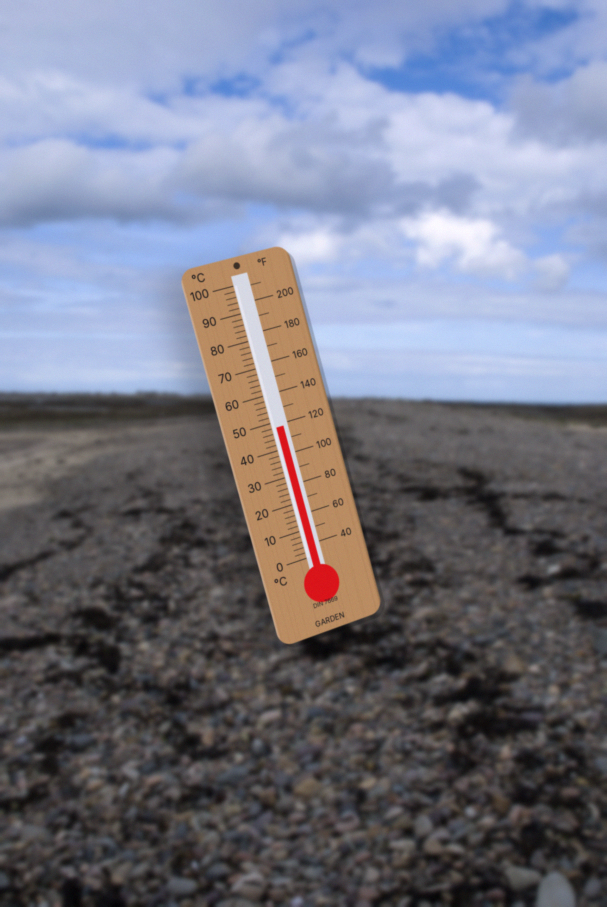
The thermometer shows 48 °C
